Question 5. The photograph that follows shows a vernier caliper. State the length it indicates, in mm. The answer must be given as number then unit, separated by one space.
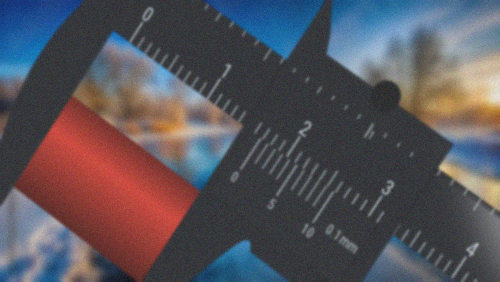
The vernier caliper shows 16.8 mm
